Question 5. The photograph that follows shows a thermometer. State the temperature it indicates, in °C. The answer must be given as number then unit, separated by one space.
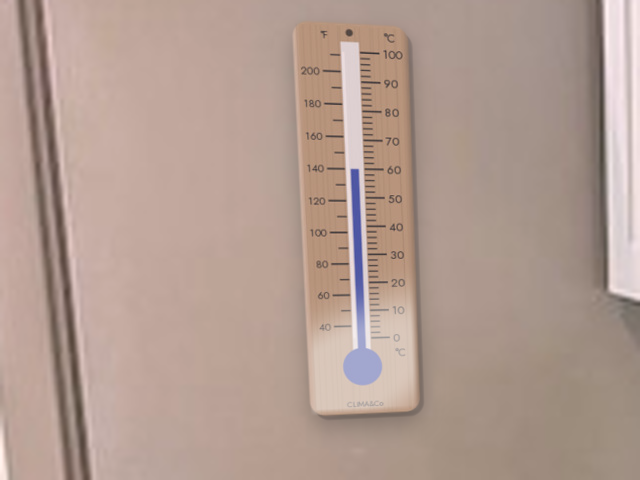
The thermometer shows 60 °C
